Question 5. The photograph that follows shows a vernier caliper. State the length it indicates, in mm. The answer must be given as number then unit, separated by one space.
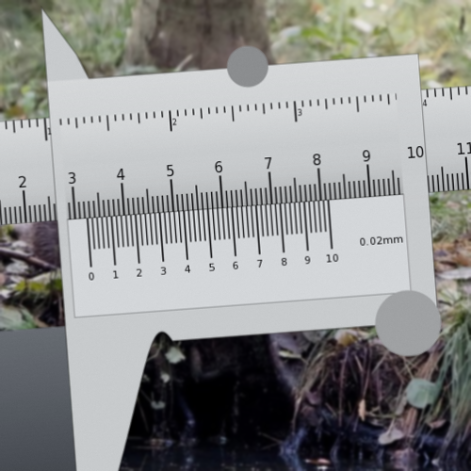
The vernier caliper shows 32.5 mm
